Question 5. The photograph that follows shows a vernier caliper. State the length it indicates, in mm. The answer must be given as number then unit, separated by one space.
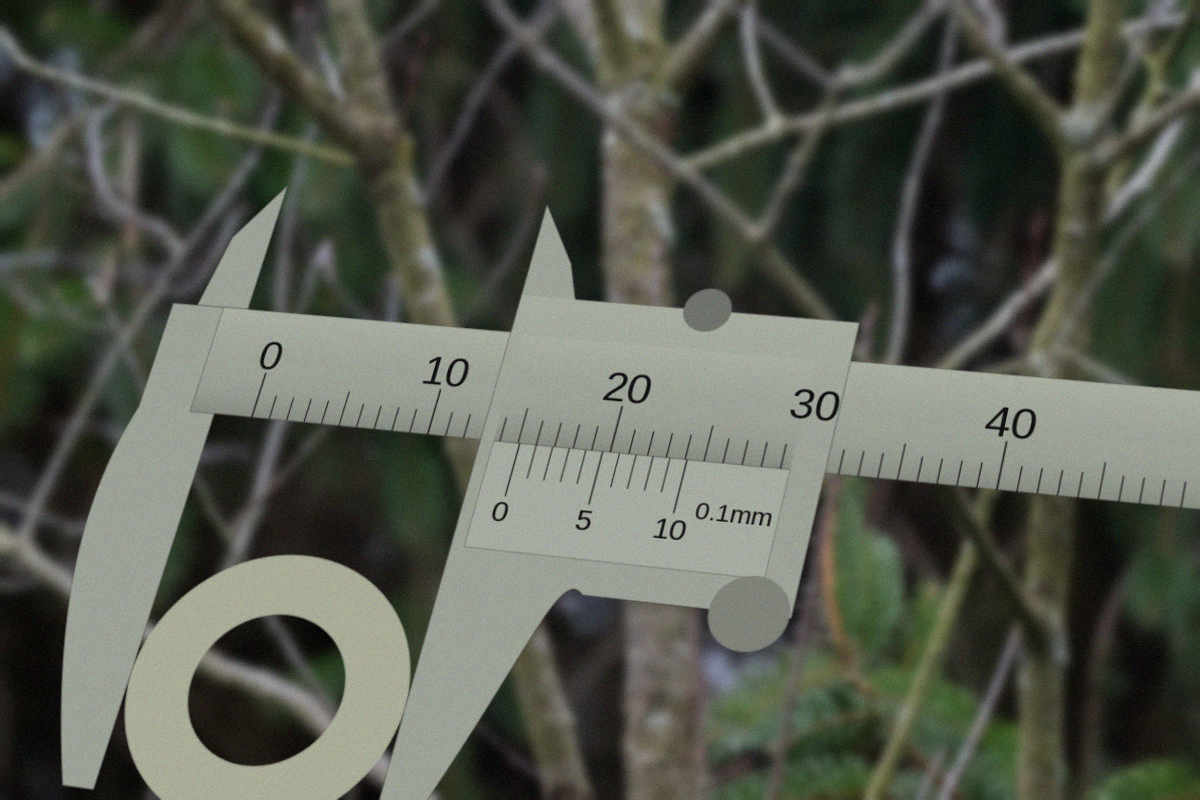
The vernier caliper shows 15.1 mm
